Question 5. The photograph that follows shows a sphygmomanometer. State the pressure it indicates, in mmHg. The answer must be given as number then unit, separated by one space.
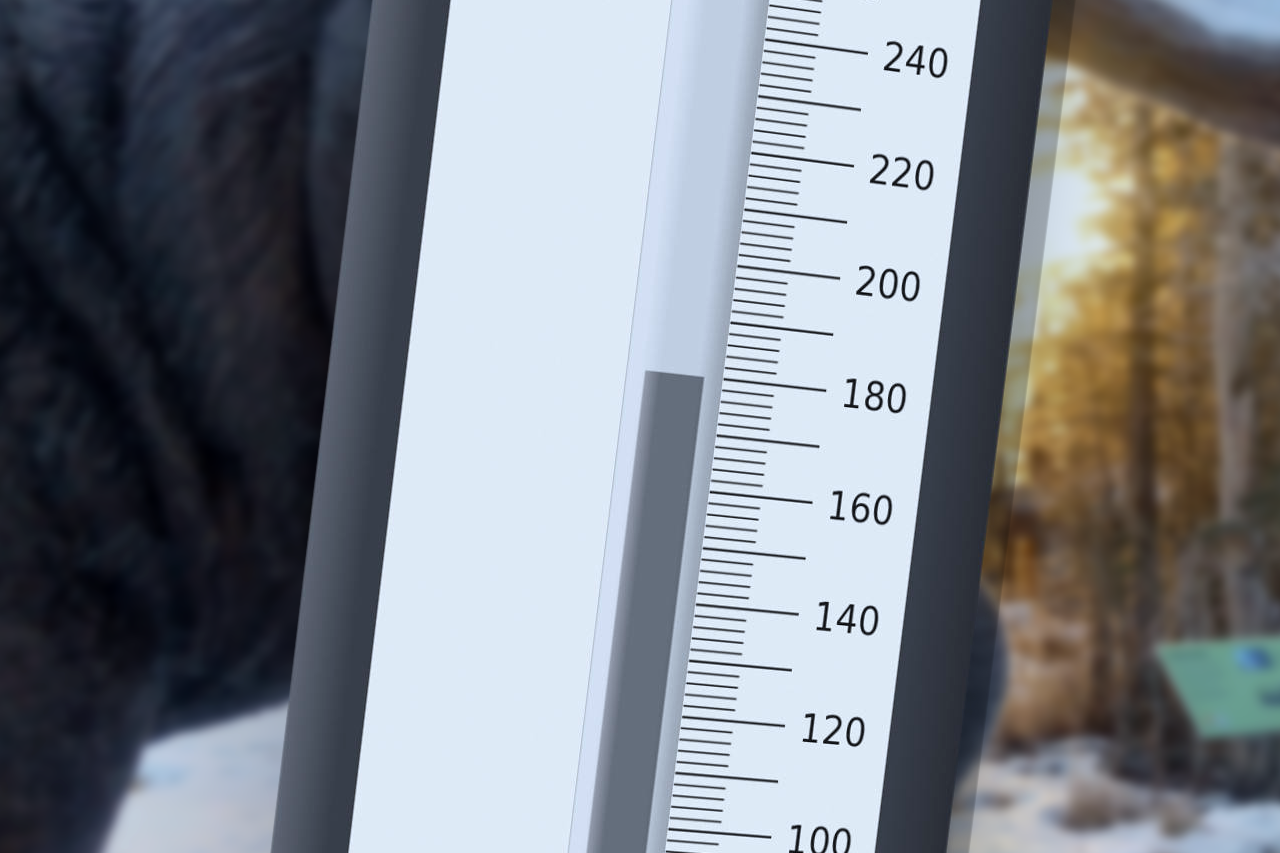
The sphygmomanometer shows 180 mmHg
